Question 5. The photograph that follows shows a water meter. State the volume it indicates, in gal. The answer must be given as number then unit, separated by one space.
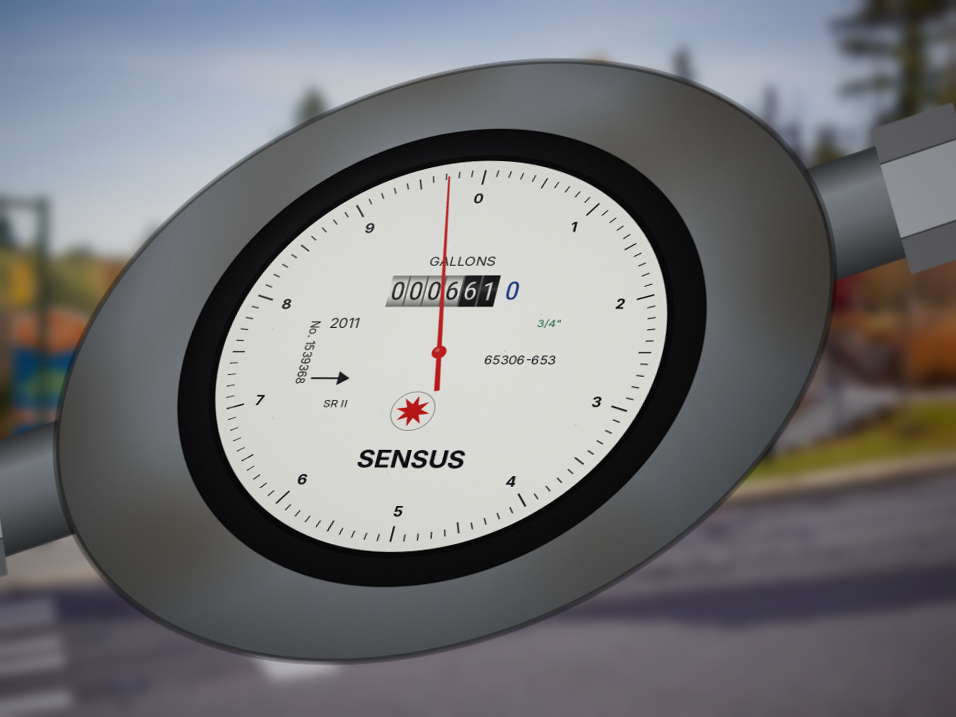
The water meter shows 6609.7 gal
